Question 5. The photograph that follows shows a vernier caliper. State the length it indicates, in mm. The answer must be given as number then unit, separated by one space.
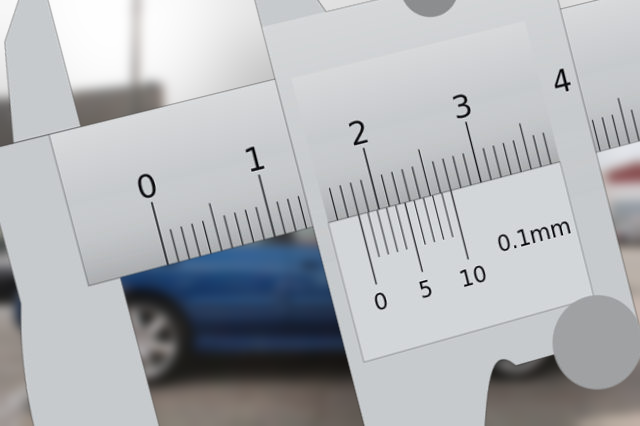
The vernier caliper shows 18.0 mm
